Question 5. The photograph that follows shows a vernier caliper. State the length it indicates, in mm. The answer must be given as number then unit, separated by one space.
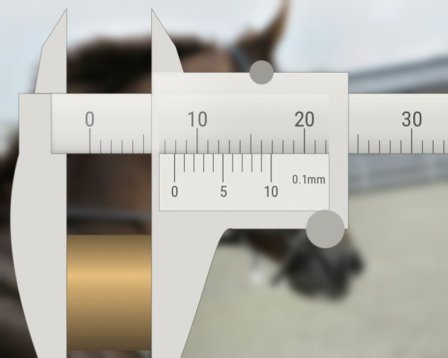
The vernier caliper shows 7.9 mm
